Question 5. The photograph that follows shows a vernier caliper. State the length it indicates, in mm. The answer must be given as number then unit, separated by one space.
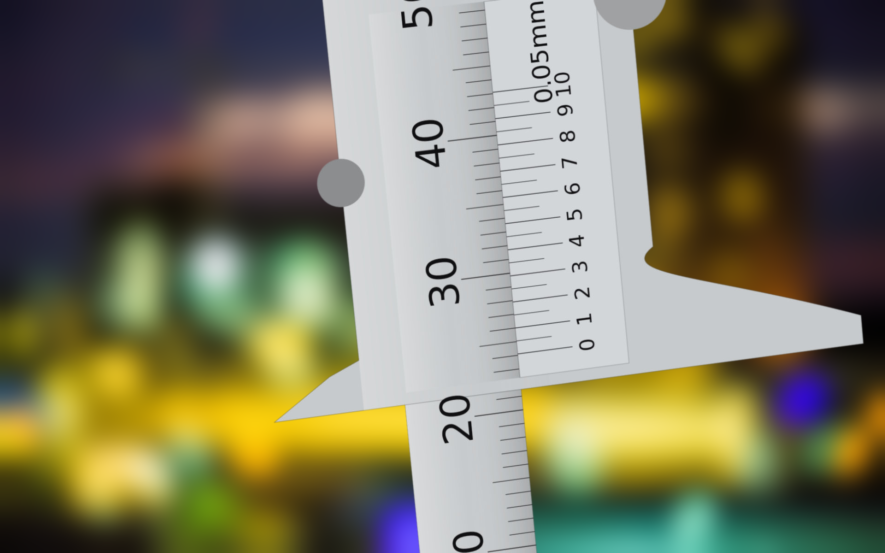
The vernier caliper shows 24.1 mm
